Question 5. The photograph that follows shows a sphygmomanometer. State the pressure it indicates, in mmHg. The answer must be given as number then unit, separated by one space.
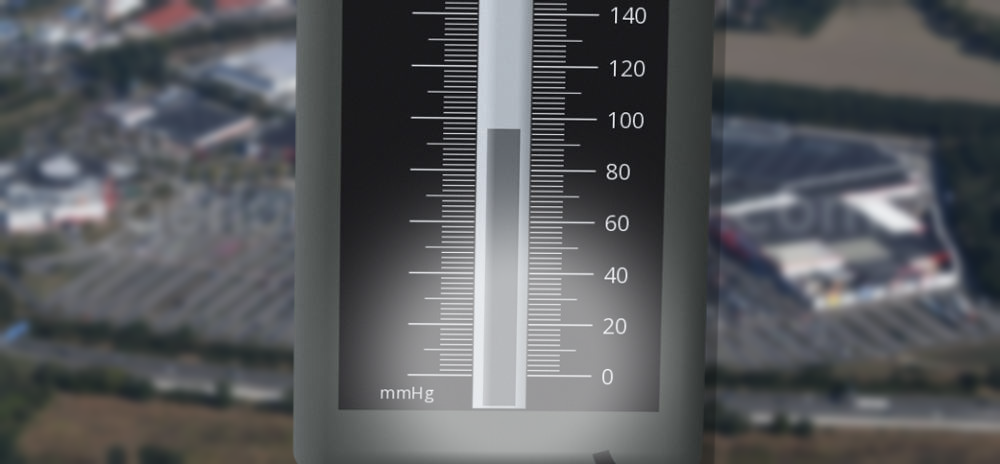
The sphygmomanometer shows 96 mmHg
